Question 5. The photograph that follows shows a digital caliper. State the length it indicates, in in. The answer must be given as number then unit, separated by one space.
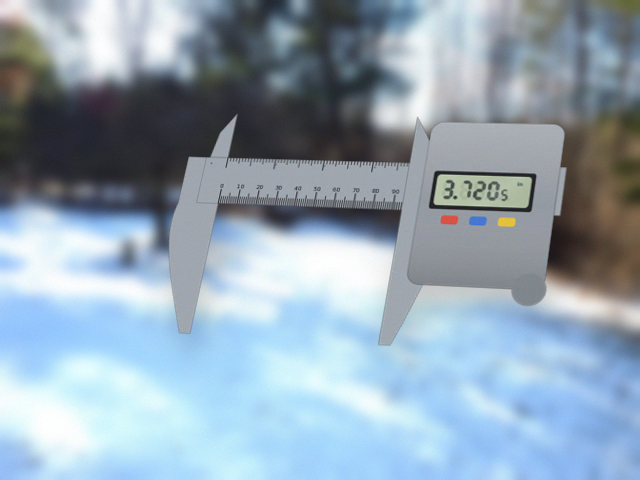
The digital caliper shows 3.7205 in
